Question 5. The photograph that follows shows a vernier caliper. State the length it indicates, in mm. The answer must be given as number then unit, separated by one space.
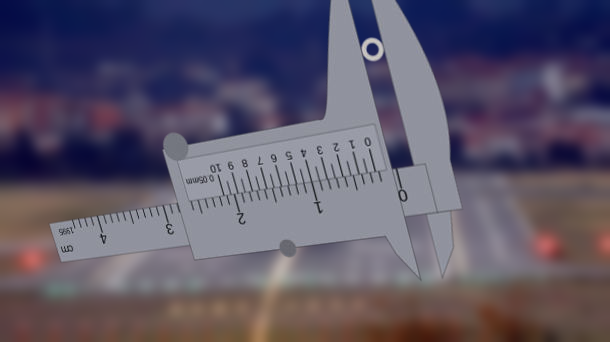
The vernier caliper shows 2.4 mm
